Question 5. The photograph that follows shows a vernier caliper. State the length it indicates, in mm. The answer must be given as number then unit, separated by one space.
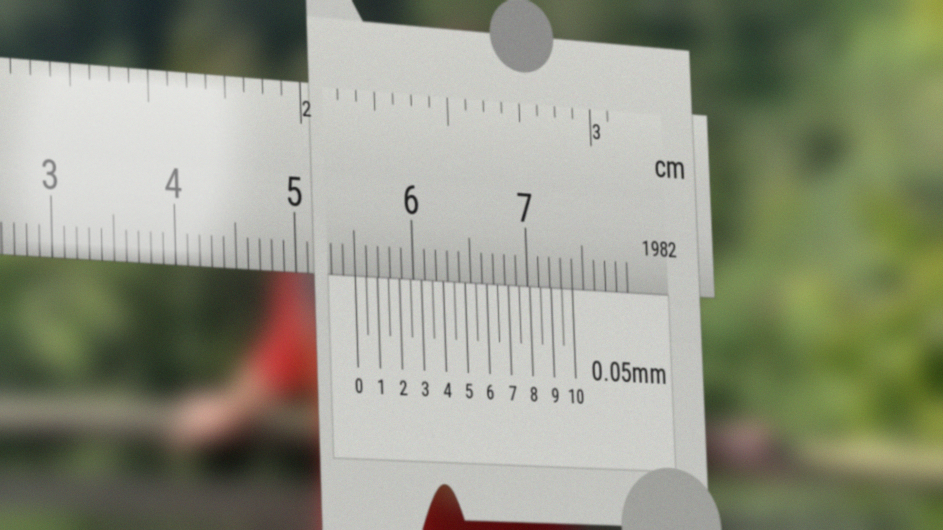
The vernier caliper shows 55.0 mm
